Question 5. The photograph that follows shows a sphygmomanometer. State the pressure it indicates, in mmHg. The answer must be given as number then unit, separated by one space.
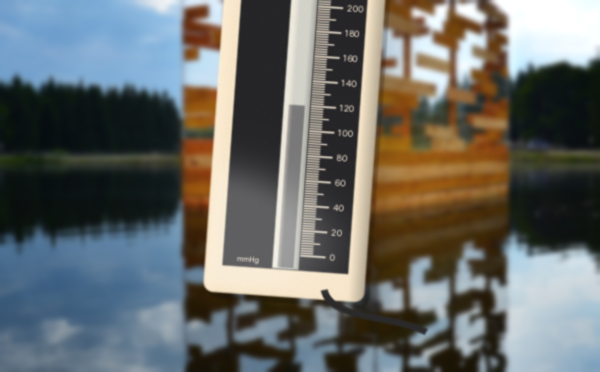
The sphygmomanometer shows 120 mmHg
